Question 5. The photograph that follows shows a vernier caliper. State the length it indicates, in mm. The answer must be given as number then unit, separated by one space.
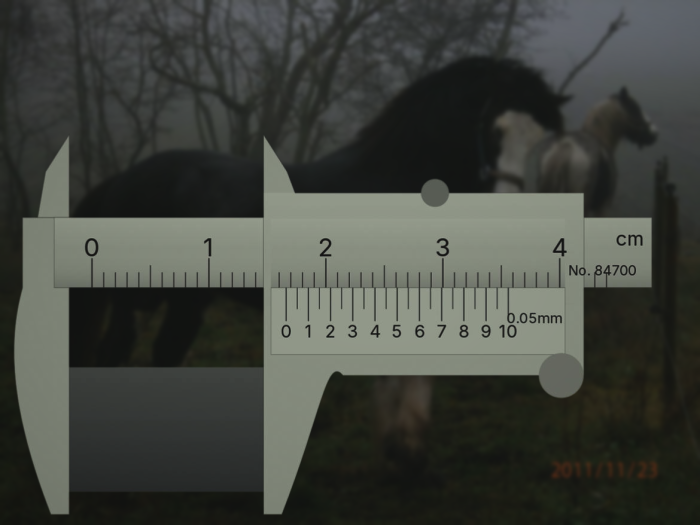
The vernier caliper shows 16.6 mm
